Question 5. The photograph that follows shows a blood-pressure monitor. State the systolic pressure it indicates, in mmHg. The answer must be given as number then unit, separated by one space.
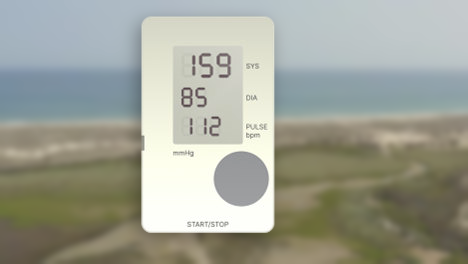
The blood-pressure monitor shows 159 mmHg
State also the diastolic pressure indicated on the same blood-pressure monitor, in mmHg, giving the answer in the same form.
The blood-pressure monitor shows 85 mmHg
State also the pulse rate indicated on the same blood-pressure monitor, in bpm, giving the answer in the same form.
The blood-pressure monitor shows 112 bpm
